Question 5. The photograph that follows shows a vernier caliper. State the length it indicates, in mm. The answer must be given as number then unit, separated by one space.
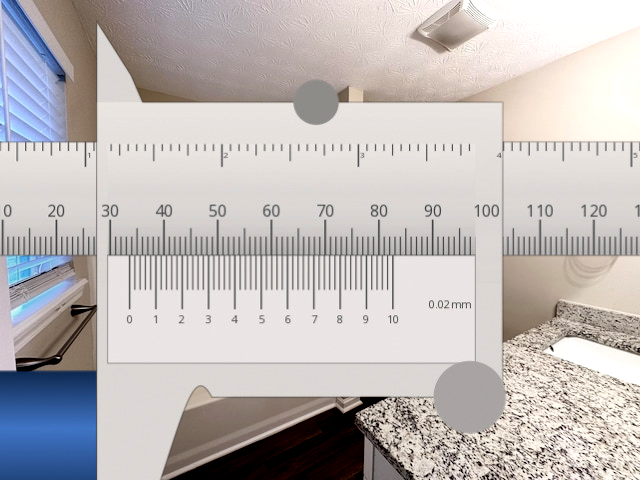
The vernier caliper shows 33.6 mm
